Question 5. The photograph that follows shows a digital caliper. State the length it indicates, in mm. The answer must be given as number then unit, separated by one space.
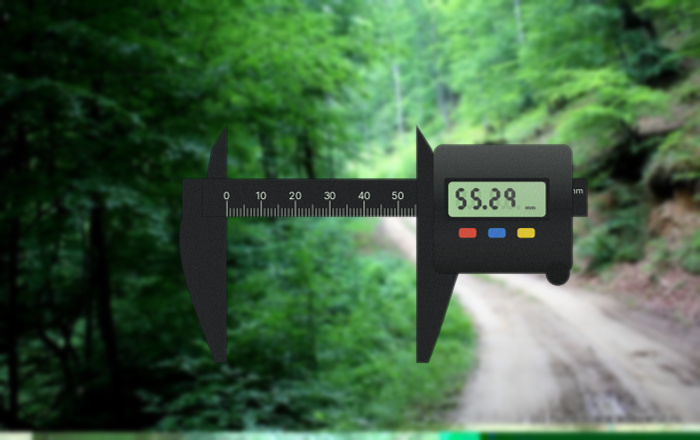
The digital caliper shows 55.29 mm
